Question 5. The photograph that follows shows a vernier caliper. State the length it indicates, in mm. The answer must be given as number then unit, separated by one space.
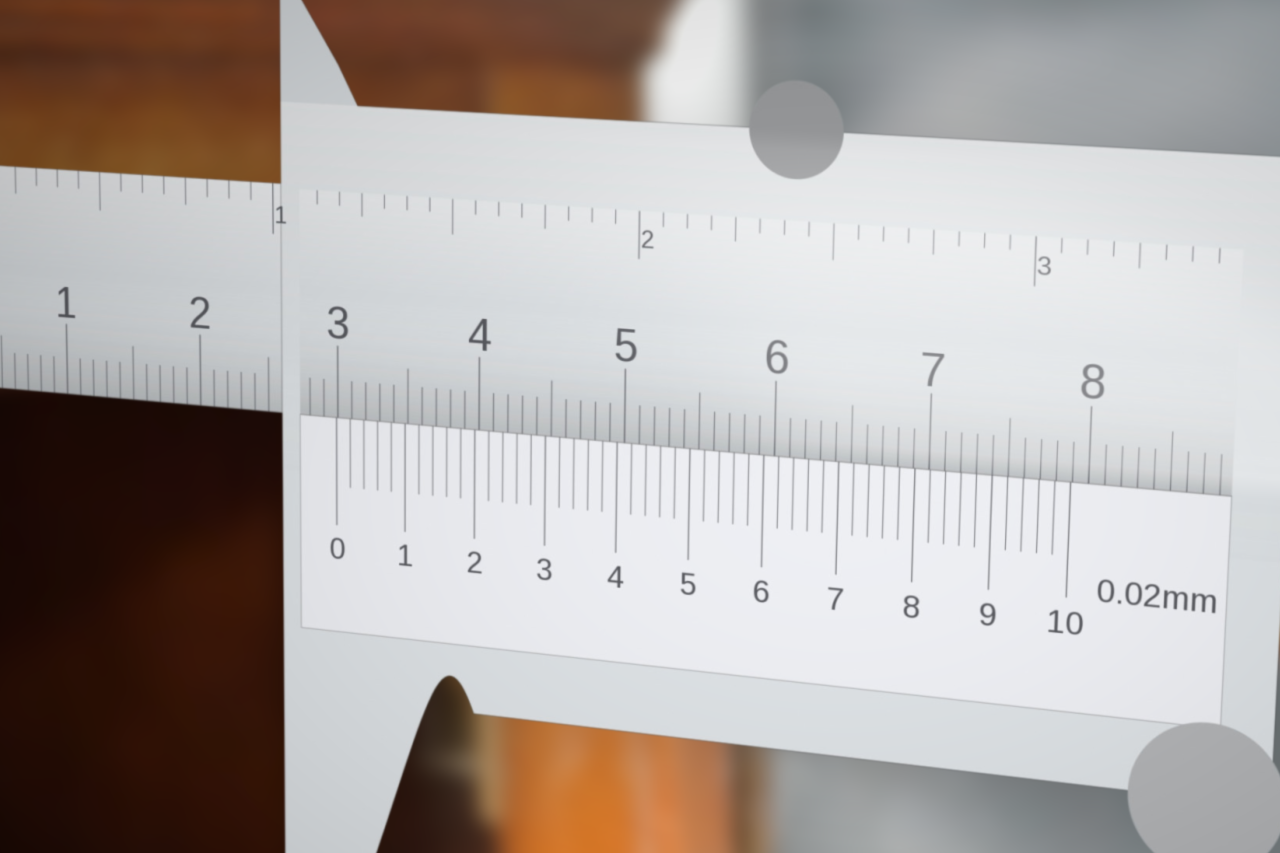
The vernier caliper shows 29.9 mm
